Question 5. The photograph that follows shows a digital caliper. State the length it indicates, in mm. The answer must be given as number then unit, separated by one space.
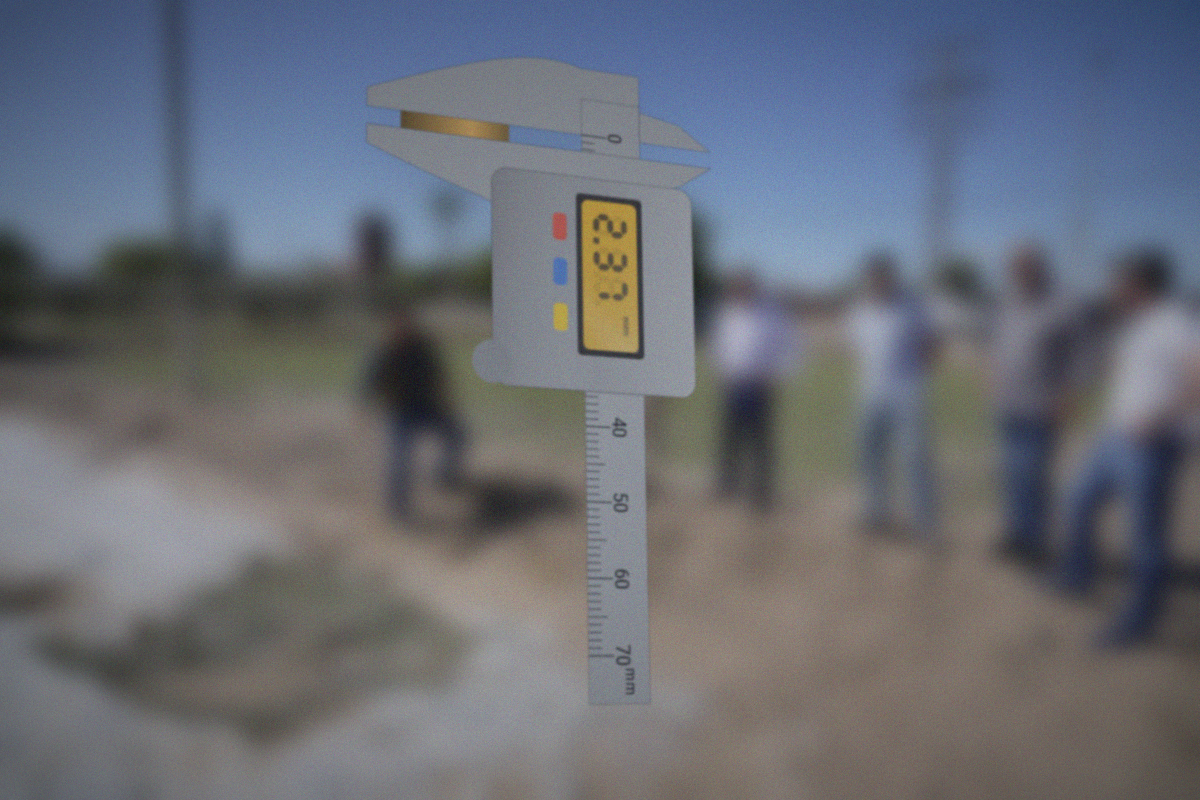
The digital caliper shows 2.37 mm
